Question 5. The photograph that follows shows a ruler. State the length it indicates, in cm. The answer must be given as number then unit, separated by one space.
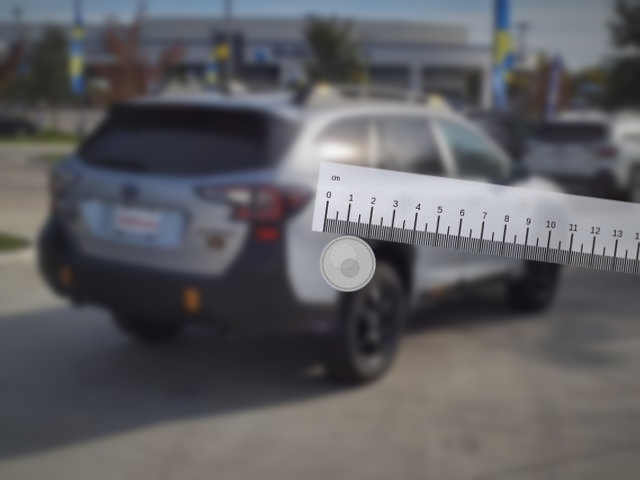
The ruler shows 2.5 cm
